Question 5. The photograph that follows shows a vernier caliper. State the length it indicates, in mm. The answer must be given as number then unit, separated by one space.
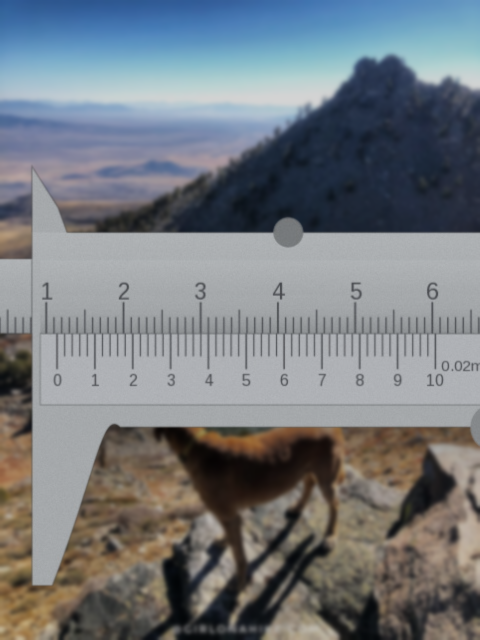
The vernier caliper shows 11.4 mm
